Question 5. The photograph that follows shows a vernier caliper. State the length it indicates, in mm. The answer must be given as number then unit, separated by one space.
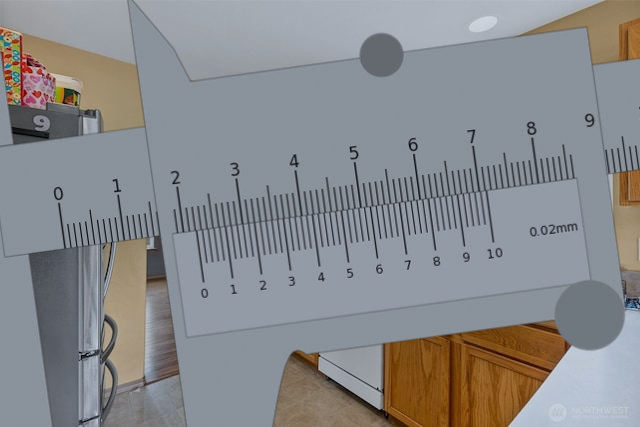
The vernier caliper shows 22.2 mm
